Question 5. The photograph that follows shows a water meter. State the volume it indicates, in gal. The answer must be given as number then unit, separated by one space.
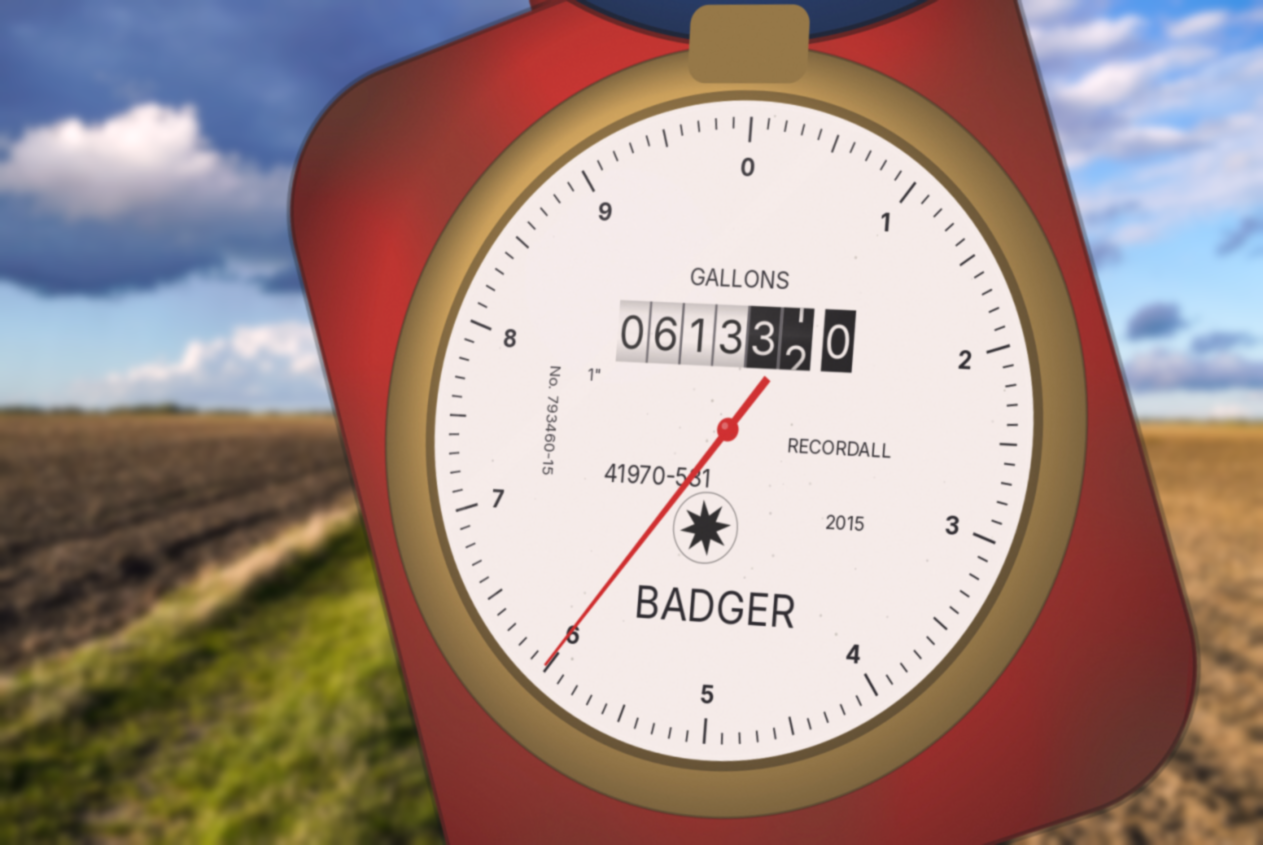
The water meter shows 613316.0 gal
